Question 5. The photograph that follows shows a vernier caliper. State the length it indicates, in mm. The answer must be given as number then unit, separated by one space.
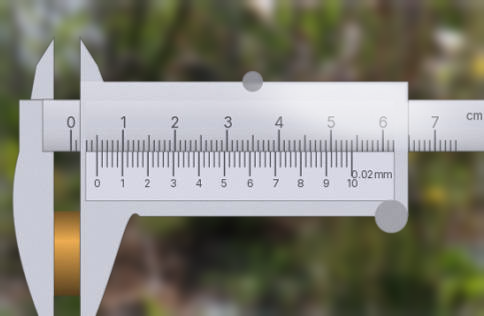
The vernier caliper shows 5.0 mm
